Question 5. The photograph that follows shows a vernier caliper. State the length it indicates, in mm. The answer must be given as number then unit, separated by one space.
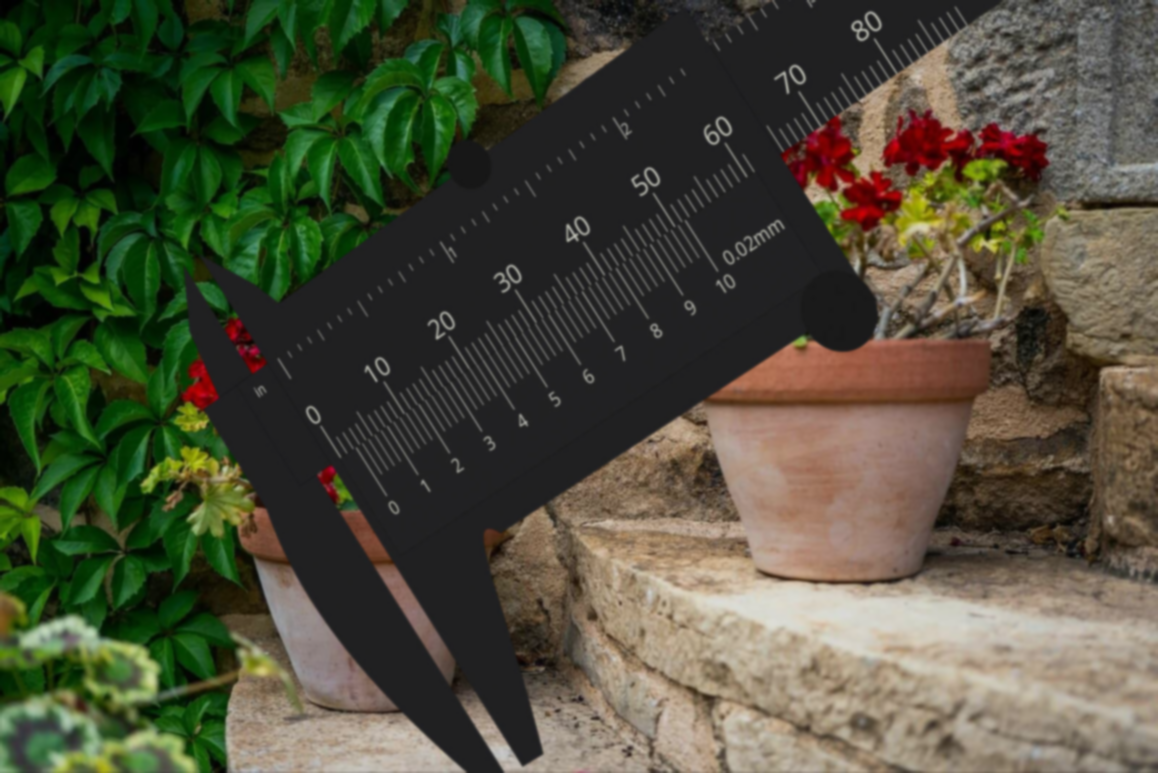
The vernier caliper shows 2.4 mm
